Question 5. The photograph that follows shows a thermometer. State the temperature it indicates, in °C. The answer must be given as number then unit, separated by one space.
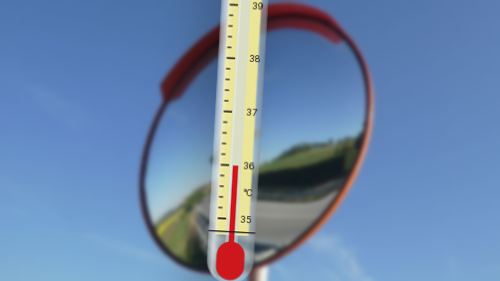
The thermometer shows 36 °C
